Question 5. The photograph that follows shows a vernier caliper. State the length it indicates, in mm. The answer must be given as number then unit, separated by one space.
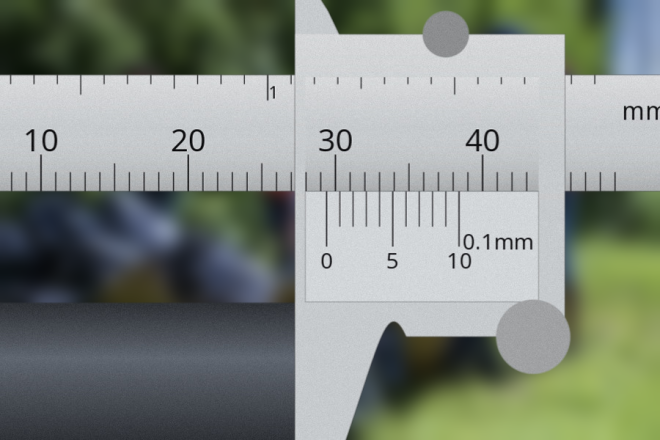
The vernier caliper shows 29.4 mm
